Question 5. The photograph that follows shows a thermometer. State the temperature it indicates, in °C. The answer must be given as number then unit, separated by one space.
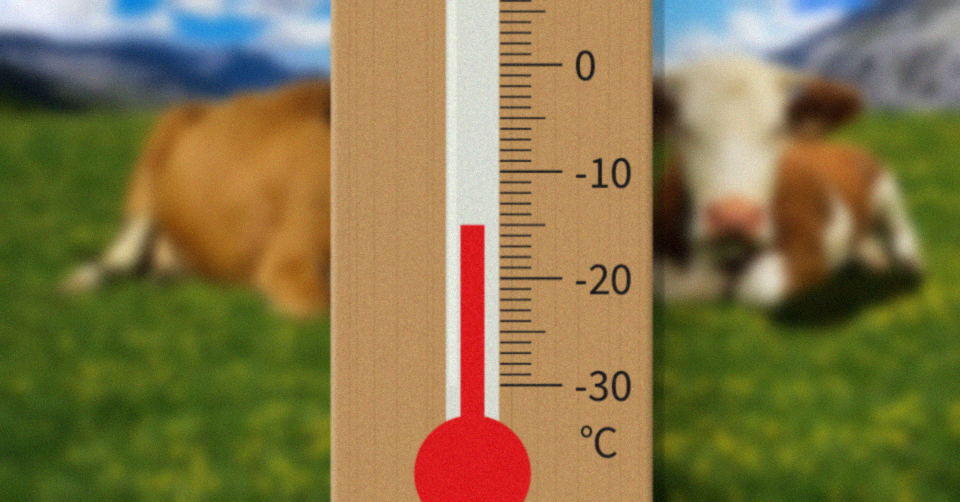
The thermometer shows -15 °C
